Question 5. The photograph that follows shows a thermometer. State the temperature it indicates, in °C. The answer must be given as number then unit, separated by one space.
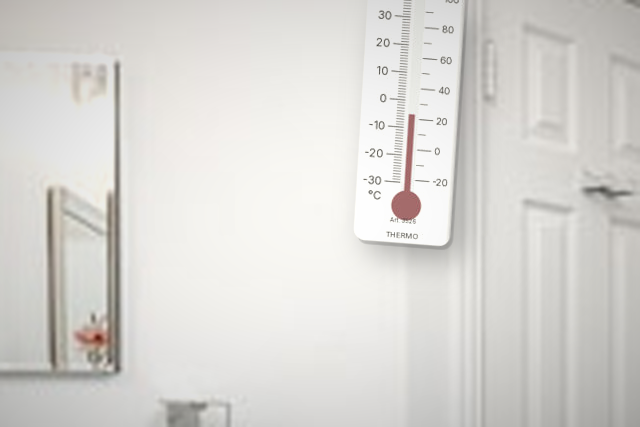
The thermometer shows -5 °C
